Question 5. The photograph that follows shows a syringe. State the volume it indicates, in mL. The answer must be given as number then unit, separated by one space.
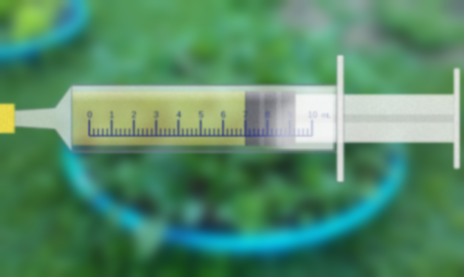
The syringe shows 7 mL
